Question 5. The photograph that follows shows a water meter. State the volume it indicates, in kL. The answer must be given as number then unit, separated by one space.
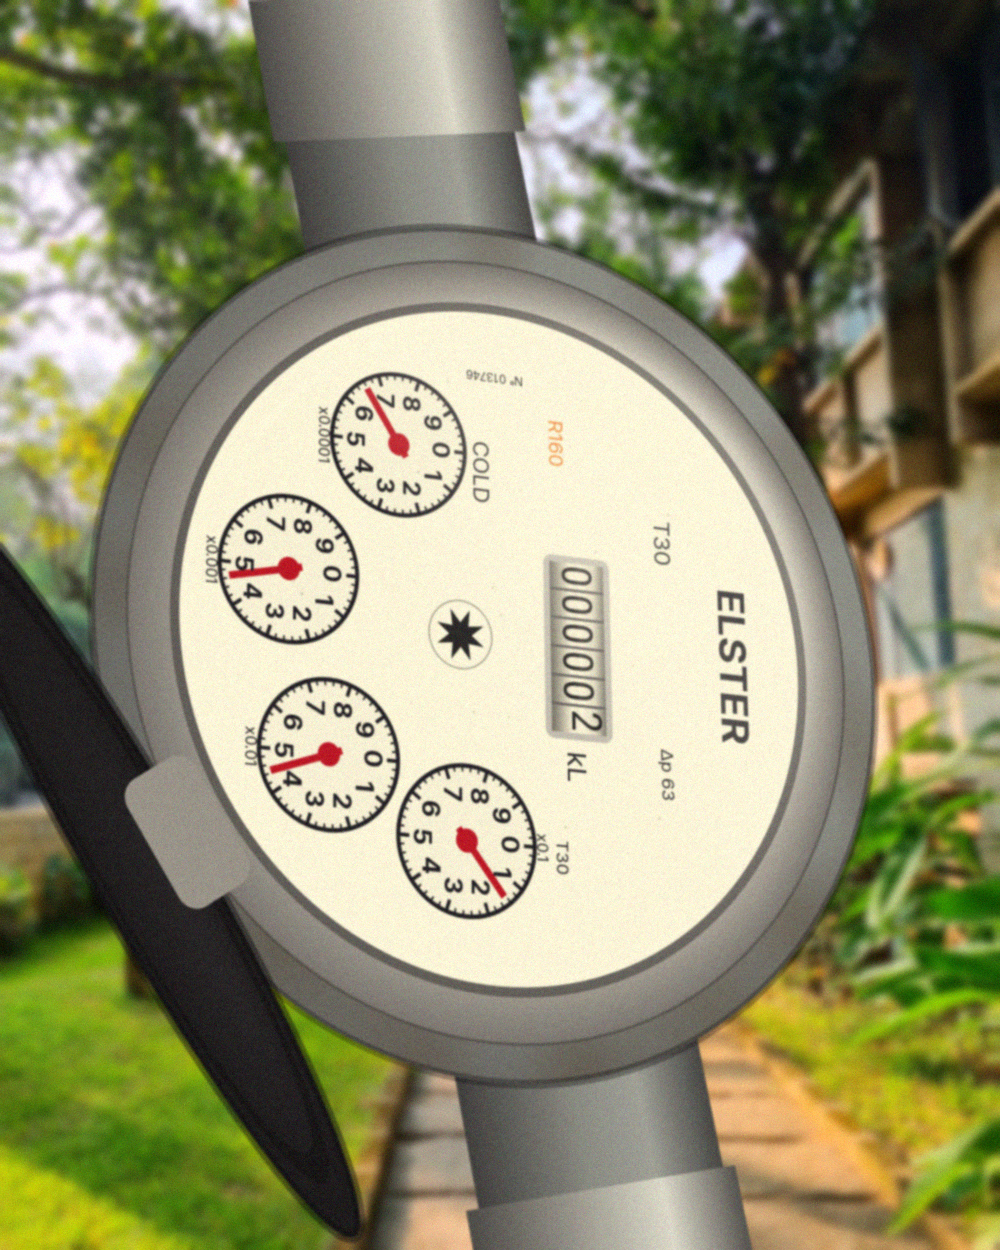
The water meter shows 2.1446 kL
